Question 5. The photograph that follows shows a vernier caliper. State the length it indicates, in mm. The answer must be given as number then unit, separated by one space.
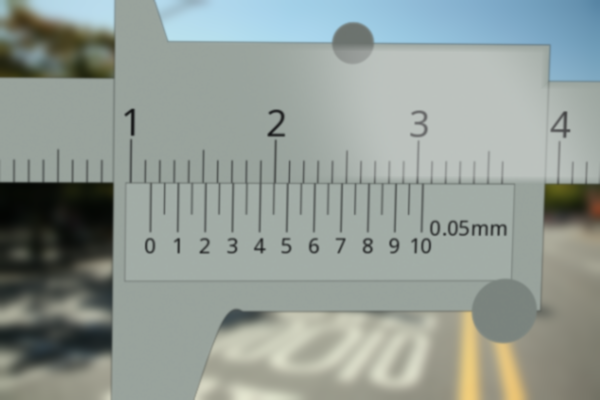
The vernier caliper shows 11.4 mm
